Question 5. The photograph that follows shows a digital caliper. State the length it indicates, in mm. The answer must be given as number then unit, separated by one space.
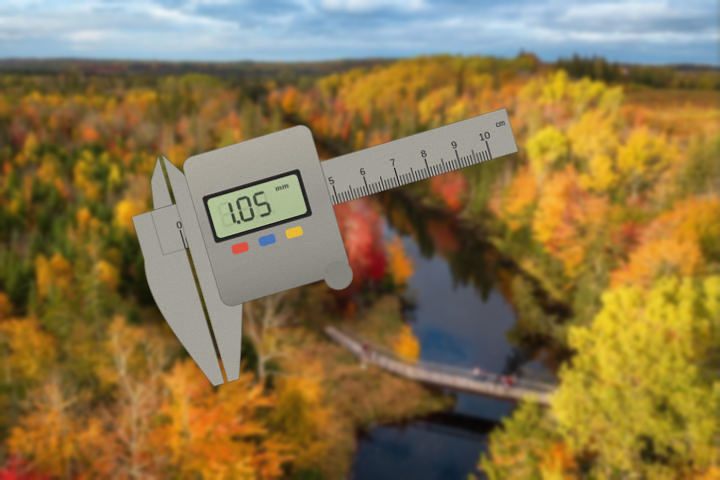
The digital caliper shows 1.05 mm
